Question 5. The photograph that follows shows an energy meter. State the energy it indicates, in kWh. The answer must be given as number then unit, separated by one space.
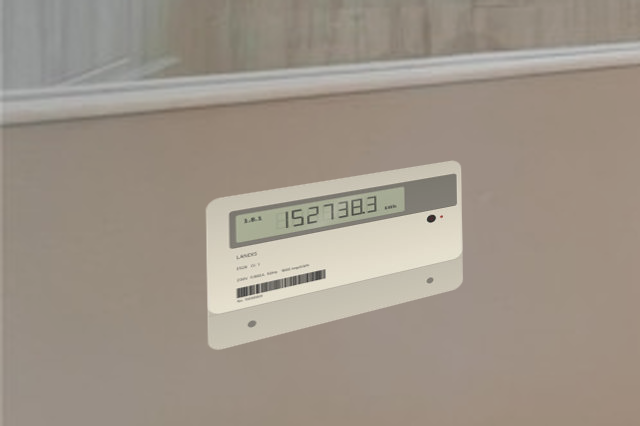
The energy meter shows 152738.3 kWh
